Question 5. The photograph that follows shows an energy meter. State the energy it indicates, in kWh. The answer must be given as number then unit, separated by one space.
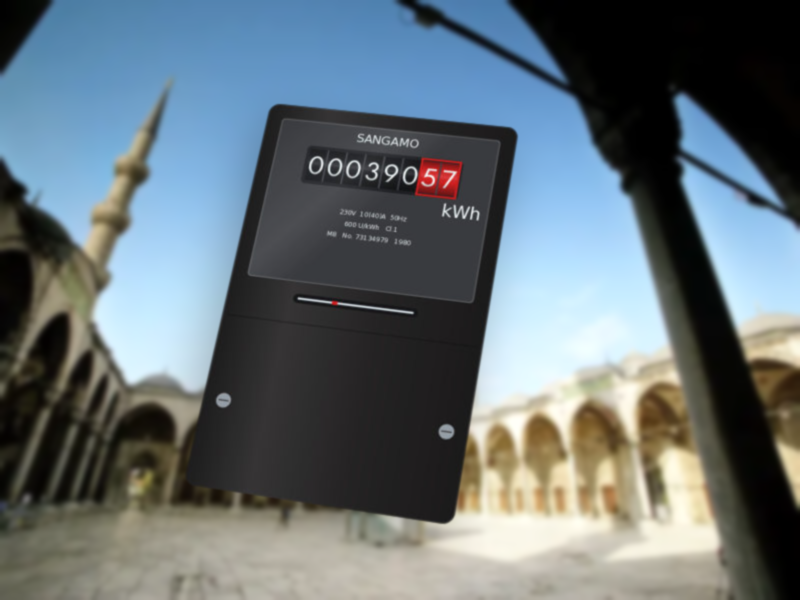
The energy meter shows 390.57 kWh
